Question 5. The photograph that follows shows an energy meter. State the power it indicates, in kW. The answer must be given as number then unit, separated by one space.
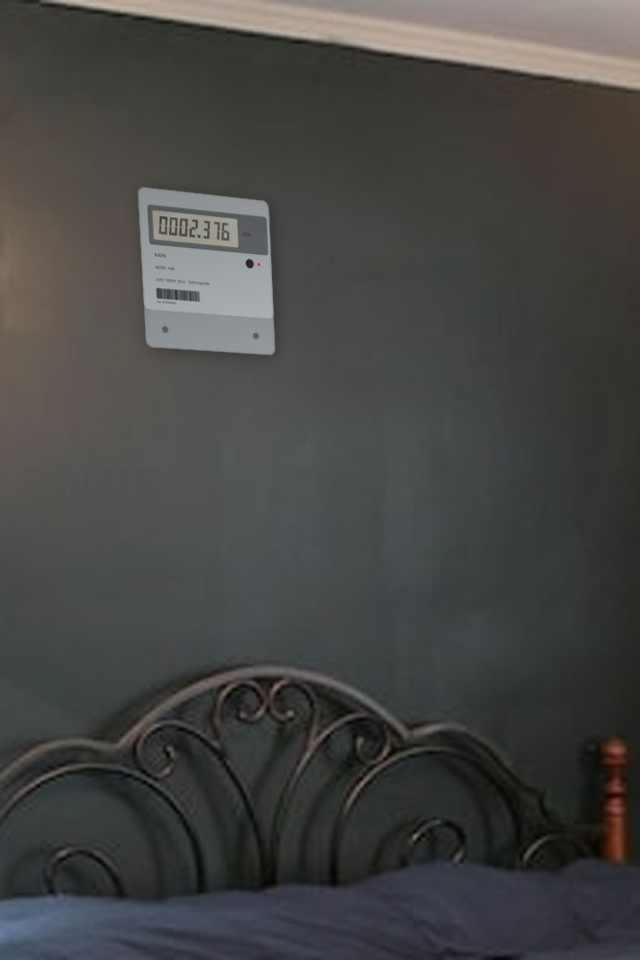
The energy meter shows 2.376 kW
